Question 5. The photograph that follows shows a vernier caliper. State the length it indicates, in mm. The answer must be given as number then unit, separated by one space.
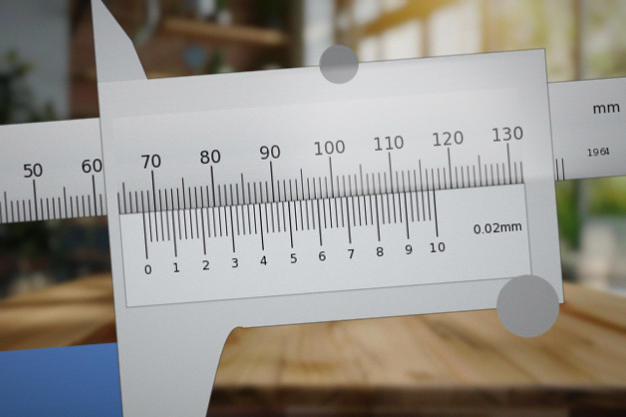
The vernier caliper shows 68.0 mm
